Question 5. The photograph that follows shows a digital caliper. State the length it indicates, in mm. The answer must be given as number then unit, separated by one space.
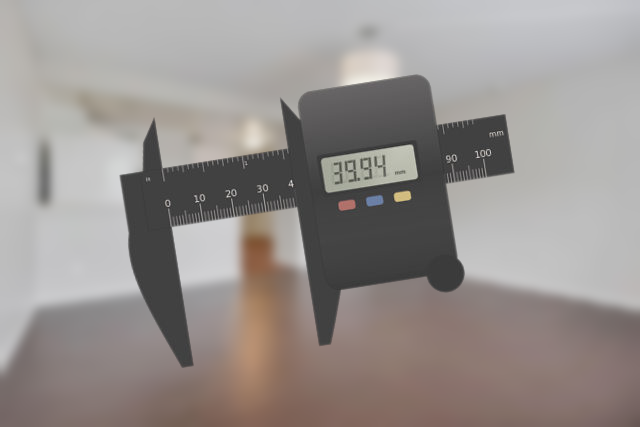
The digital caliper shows 39.94 mm
